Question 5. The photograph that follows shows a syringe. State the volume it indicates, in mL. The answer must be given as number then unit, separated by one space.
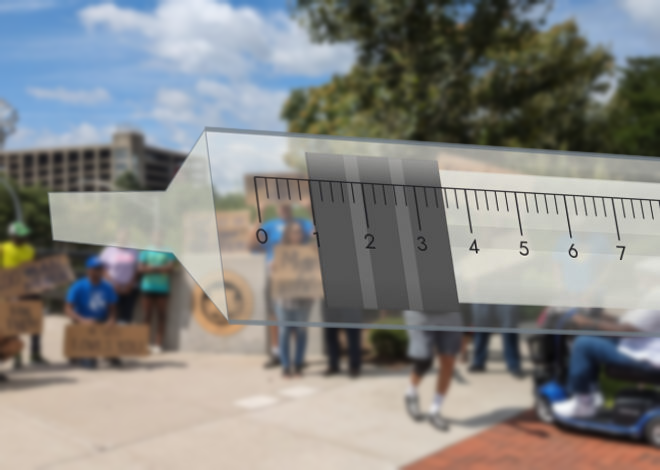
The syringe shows 1 mL
